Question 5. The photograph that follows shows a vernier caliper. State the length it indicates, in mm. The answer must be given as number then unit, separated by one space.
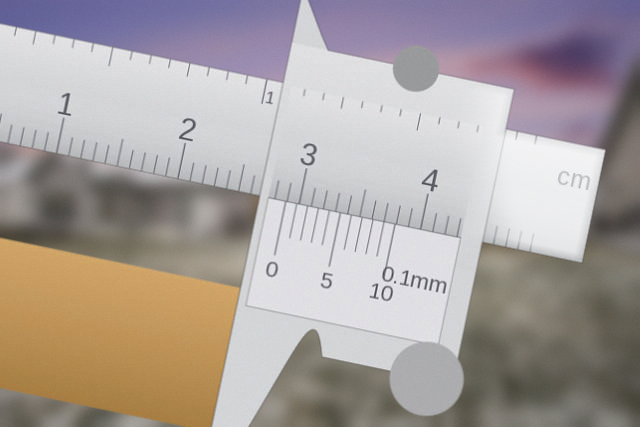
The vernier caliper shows 28.9 mm
